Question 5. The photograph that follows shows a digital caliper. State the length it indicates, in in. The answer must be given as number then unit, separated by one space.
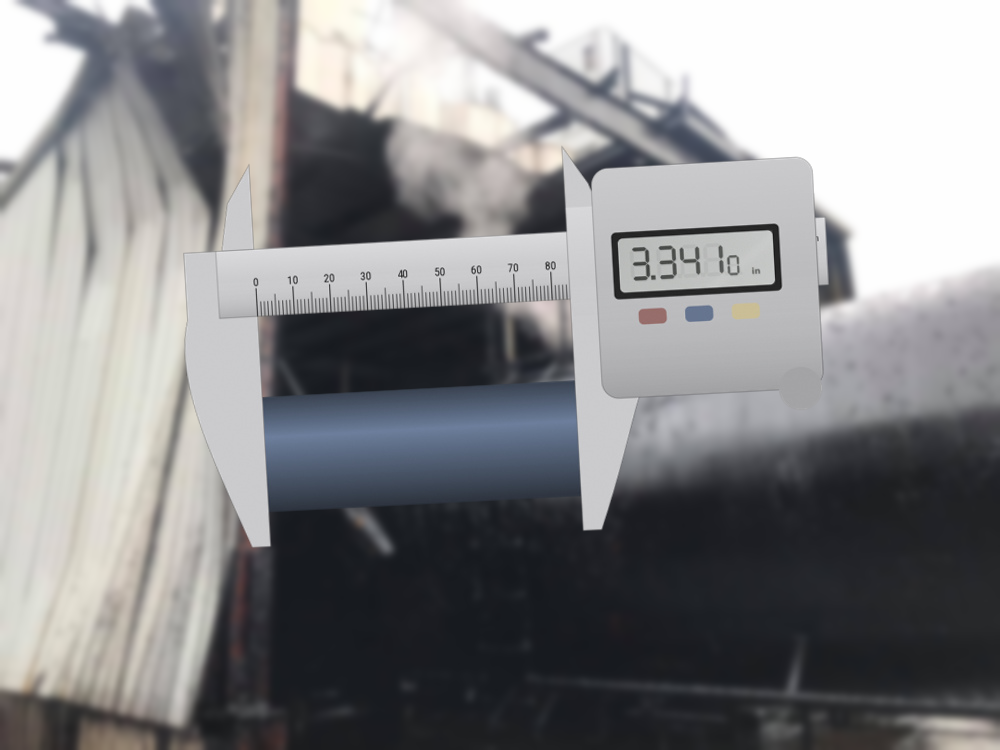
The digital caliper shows 3.3410 in
